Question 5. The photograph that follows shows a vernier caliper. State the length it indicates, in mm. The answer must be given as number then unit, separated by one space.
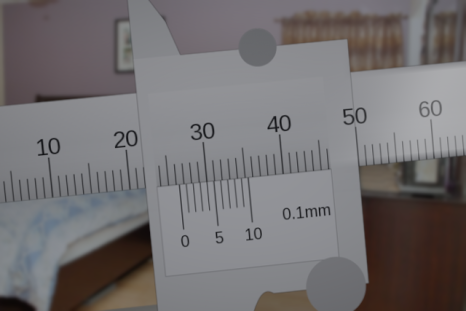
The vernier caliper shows 26.4 mm
